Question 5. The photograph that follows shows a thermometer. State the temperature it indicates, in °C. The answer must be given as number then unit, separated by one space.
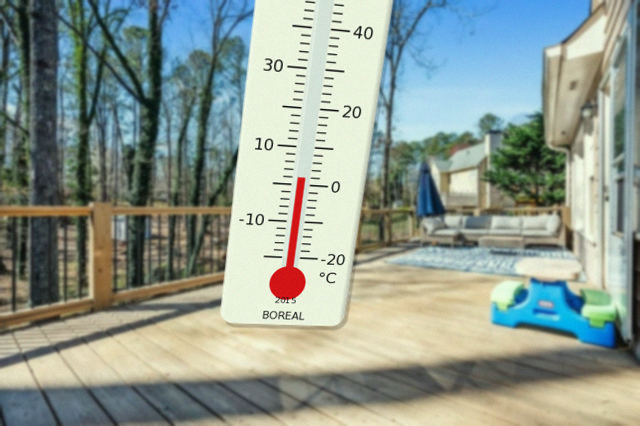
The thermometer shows 2 °C
